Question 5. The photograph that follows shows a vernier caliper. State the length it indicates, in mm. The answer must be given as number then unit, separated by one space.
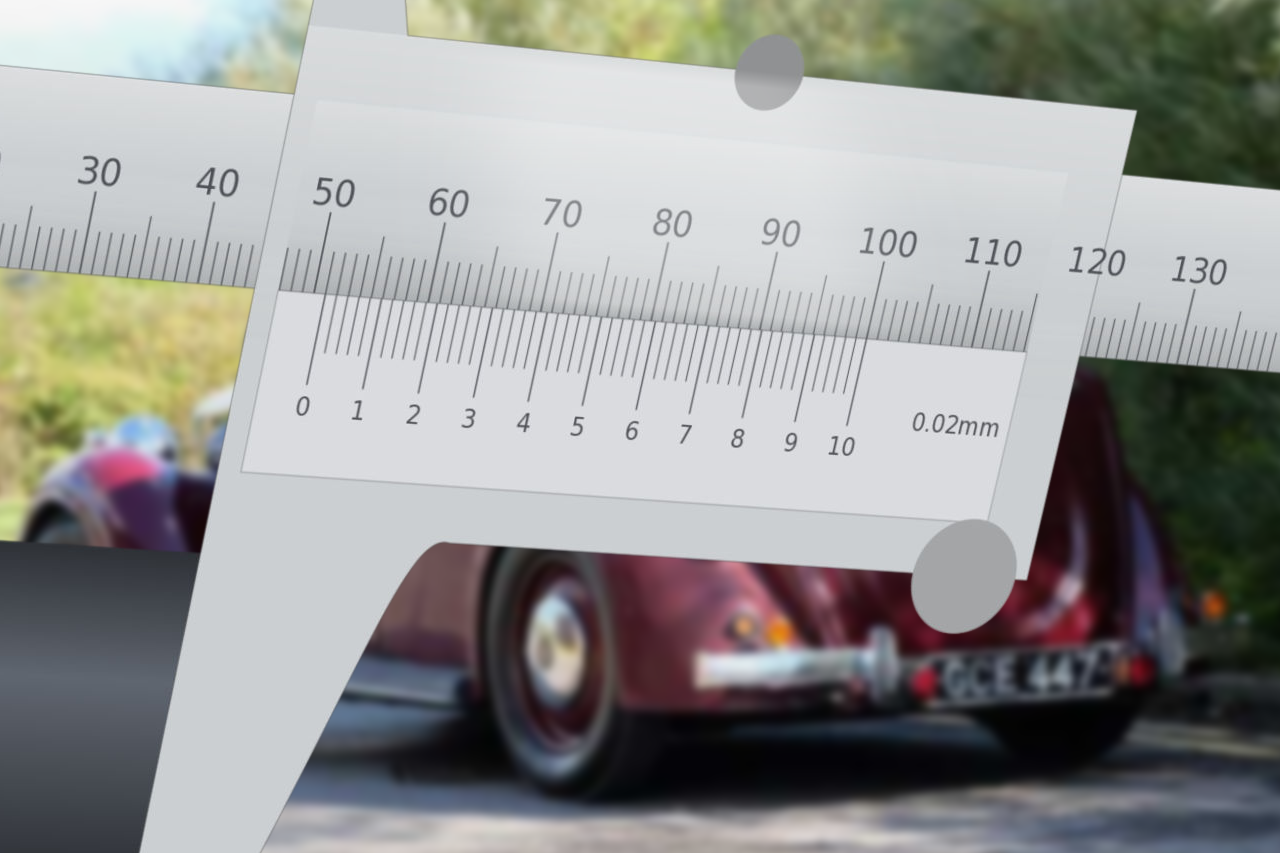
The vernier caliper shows 51.0 mm
